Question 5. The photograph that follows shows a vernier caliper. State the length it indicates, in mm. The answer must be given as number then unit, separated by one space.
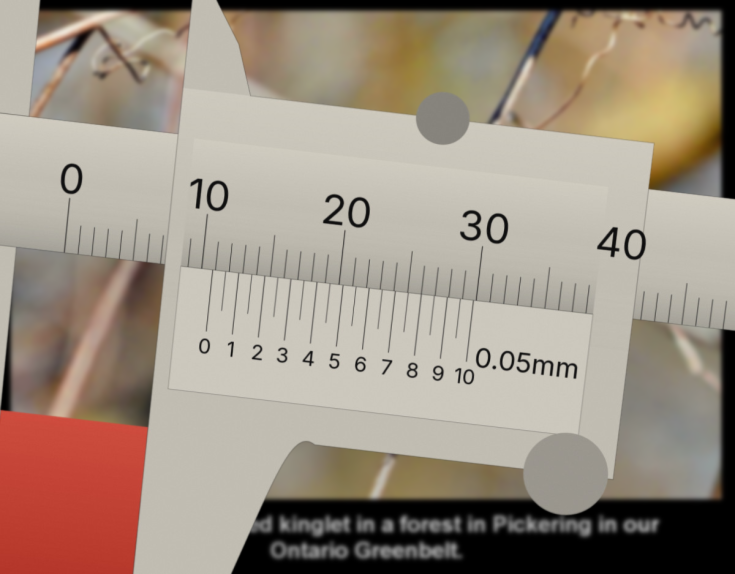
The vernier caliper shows 10.8 mm
